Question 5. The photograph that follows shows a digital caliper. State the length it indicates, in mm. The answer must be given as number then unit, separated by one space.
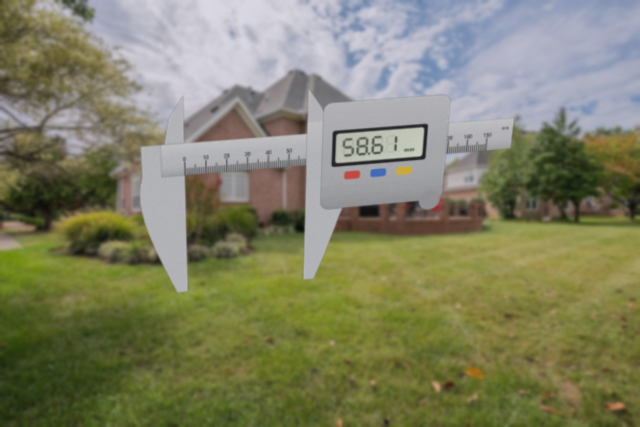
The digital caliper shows 58.61 mm
